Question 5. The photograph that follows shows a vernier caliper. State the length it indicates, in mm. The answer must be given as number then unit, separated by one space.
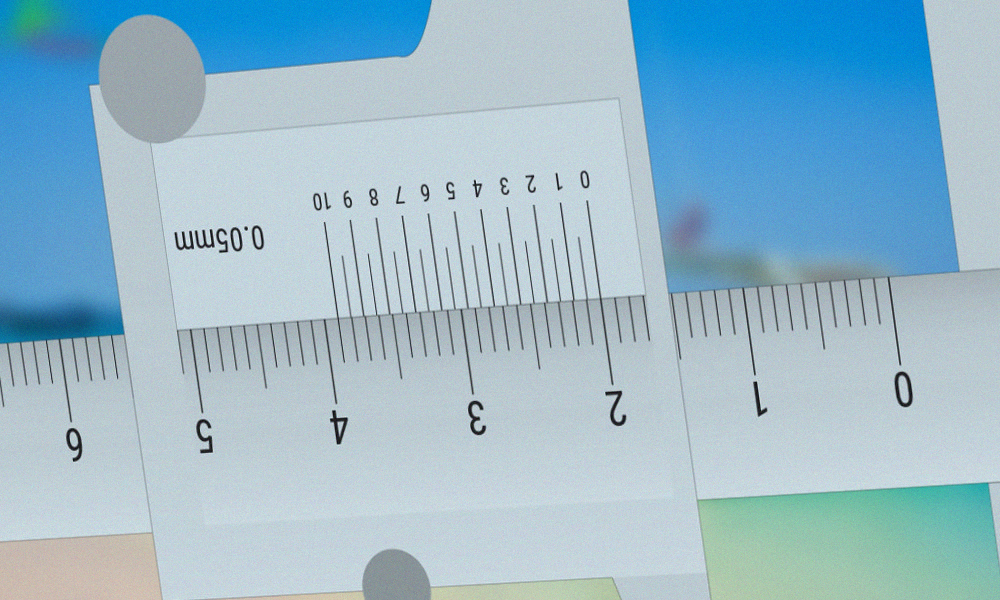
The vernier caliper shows 20.0 mm
